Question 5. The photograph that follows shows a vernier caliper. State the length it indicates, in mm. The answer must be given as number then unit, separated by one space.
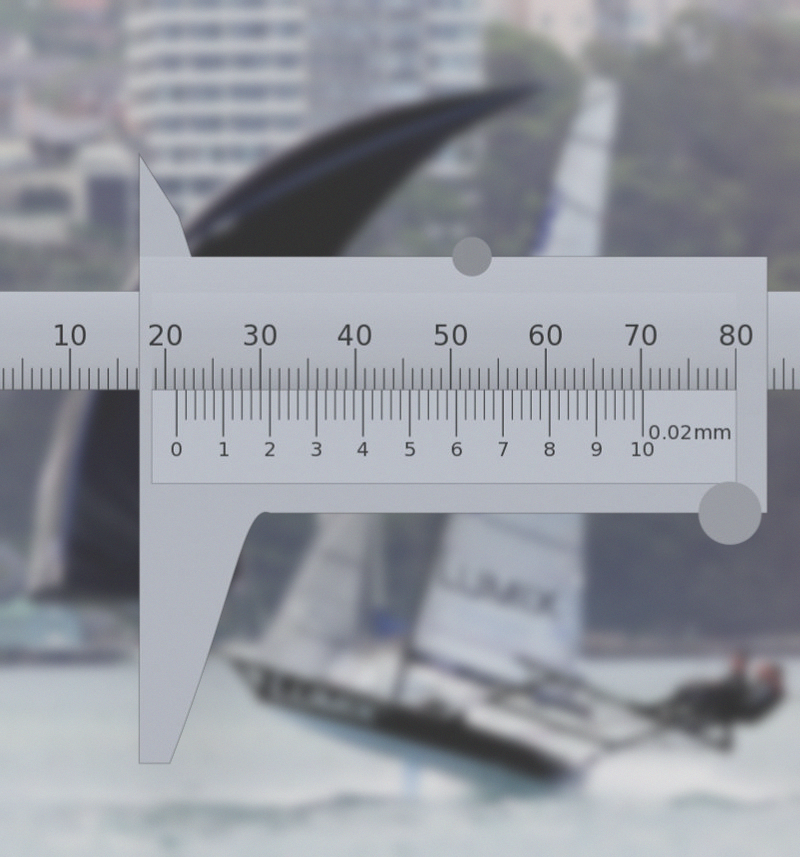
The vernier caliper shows 21.2 mm
